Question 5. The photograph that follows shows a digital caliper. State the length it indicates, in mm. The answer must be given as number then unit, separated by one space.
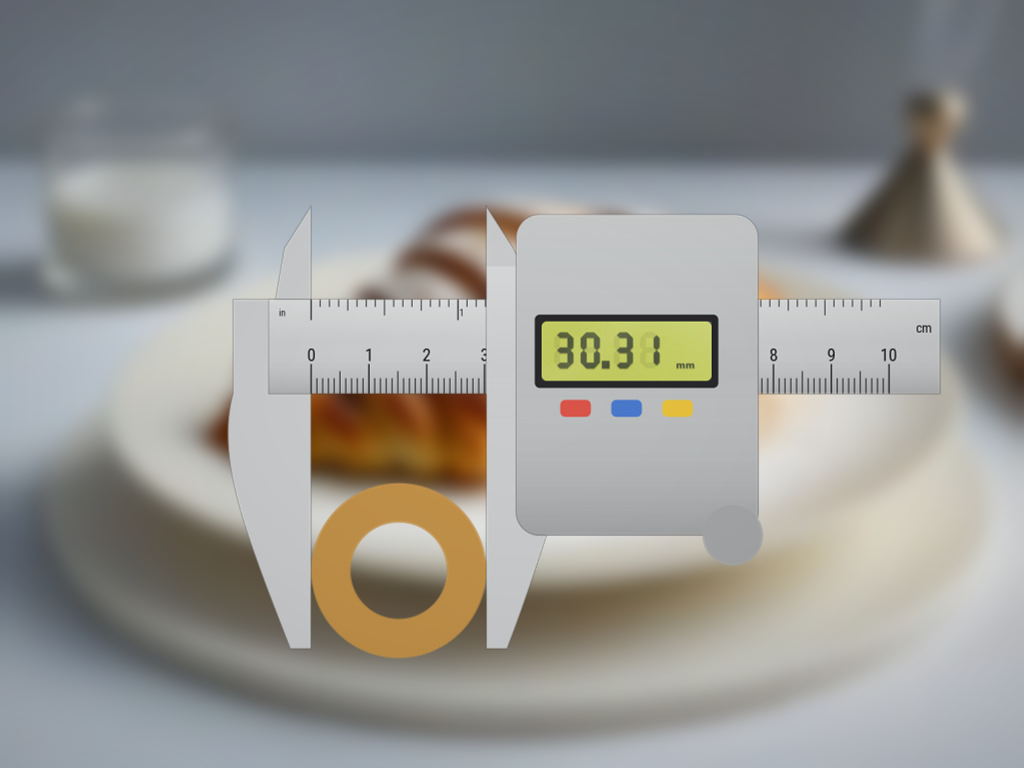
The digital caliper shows 30.31 mm
